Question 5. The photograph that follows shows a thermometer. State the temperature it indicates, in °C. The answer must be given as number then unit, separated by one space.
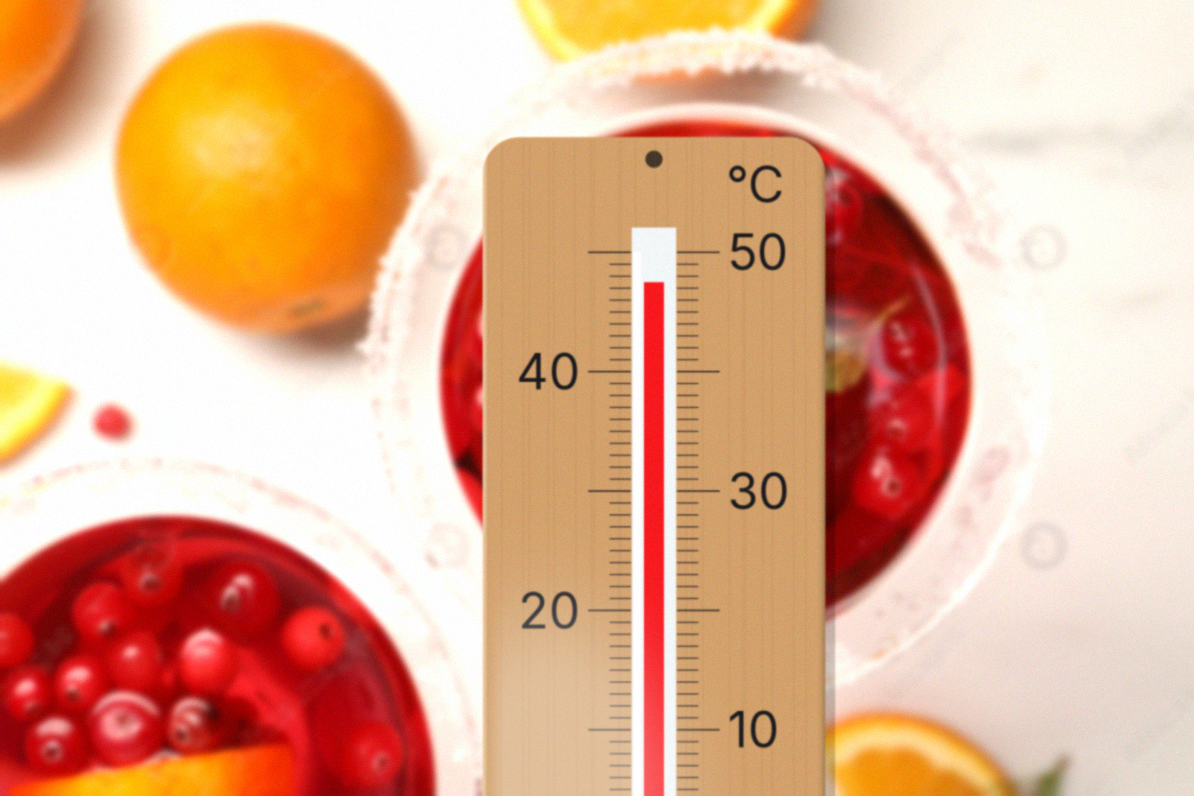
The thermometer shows 47.5 °C
